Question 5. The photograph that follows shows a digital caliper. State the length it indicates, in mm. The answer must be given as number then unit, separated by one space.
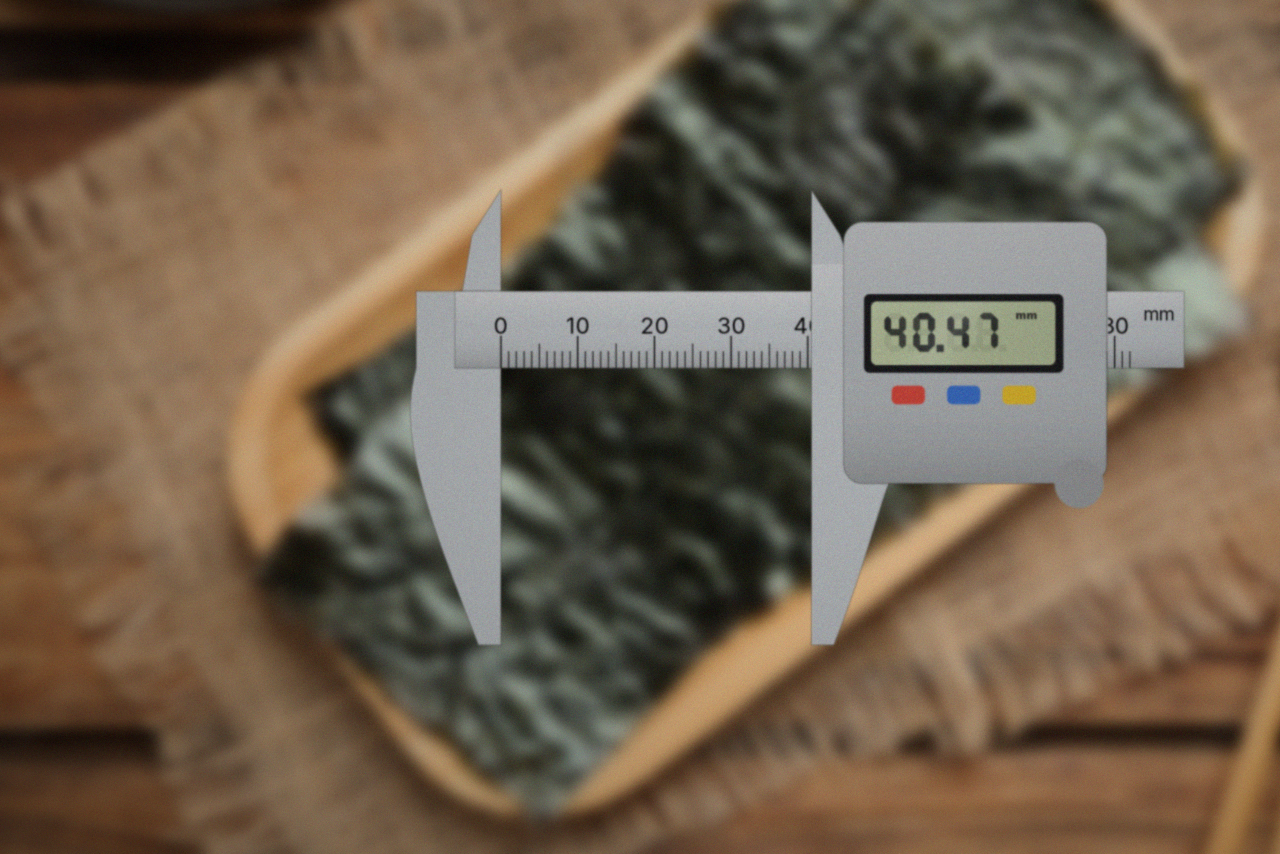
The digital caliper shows 40.47 mm
